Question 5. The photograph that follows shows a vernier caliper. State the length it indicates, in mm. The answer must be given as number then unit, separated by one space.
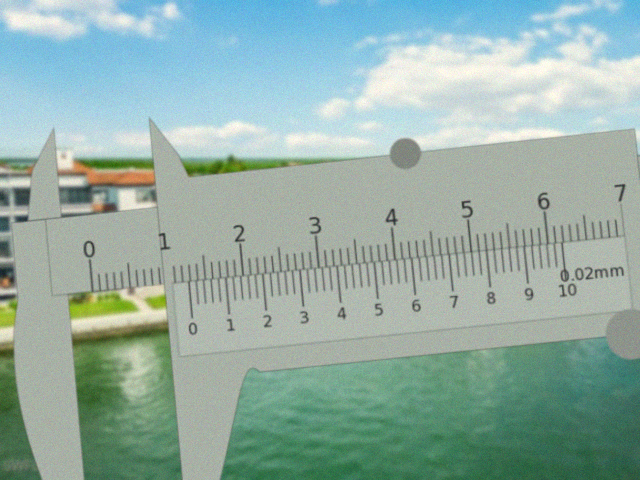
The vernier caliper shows 12.8 mm
